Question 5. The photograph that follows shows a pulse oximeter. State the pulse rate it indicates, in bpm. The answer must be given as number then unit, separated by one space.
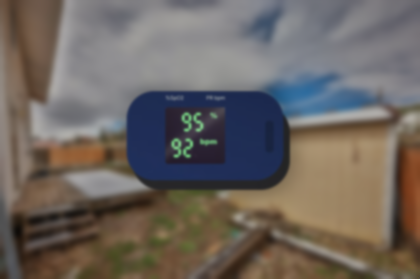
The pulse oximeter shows 92 bpm
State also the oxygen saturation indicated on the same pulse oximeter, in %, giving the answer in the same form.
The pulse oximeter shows 95 %
